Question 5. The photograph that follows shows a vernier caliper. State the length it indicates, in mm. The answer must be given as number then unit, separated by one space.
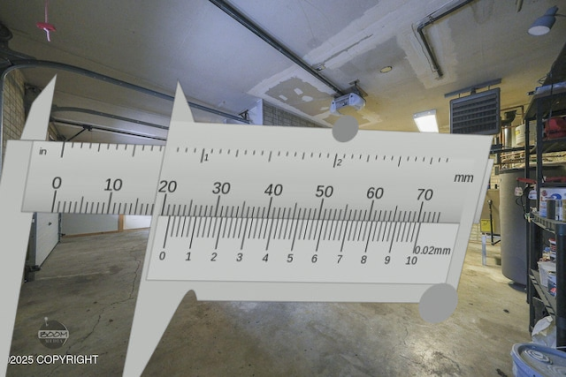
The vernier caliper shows 21.5 mm
